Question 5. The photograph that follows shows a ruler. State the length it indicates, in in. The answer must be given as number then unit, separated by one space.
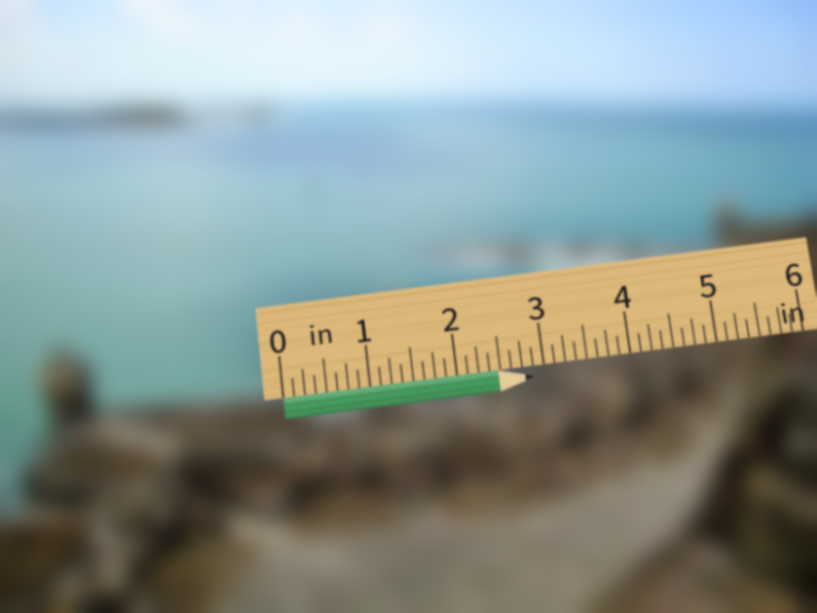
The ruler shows 2.875 in
